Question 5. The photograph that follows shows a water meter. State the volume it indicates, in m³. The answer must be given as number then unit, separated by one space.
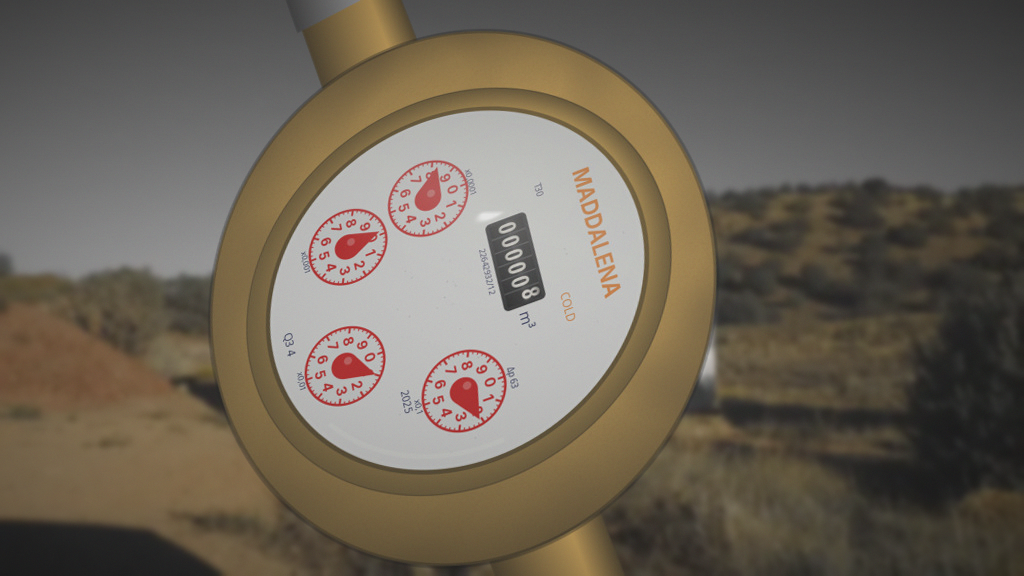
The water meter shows 8.2098 m³
